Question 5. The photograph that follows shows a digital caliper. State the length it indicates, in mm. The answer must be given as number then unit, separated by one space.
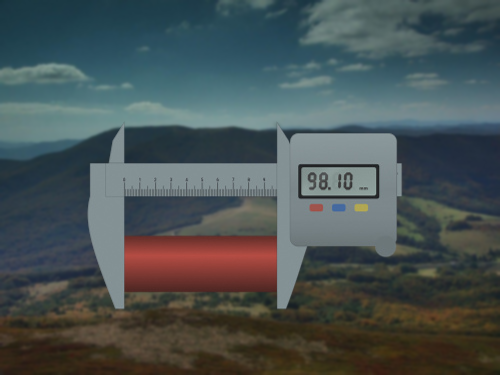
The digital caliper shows 98.10 mm
